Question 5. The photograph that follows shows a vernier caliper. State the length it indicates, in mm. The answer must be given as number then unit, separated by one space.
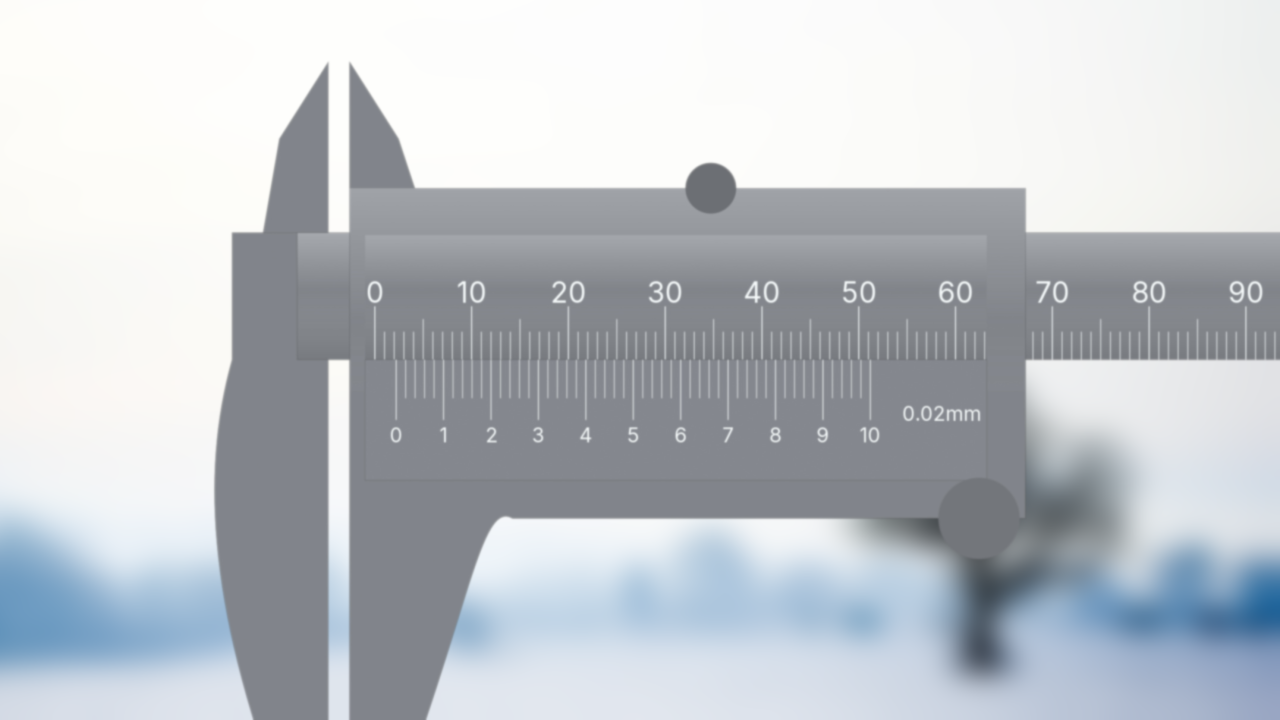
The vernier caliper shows 2.2 mm
